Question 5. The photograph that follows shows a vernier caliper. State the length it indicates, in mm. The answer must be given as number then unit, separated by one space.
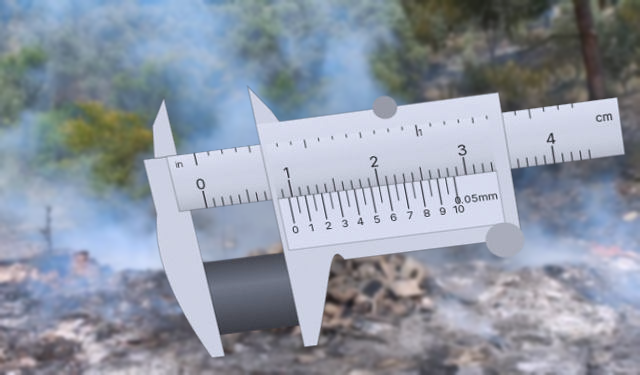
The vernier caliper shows 9.6 mm
